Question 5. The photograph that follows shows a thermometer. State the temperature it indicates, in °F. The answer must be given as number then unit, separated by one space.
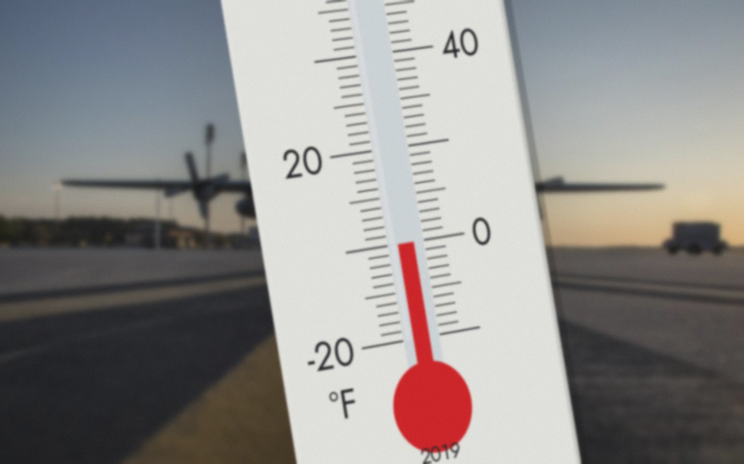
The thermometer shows 0 °F
